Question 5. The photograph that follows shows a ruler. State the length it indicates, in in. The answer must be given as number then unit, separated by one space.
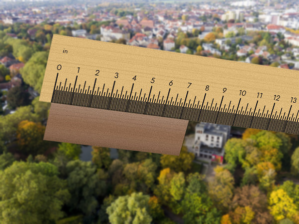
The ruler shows 7.5 in
